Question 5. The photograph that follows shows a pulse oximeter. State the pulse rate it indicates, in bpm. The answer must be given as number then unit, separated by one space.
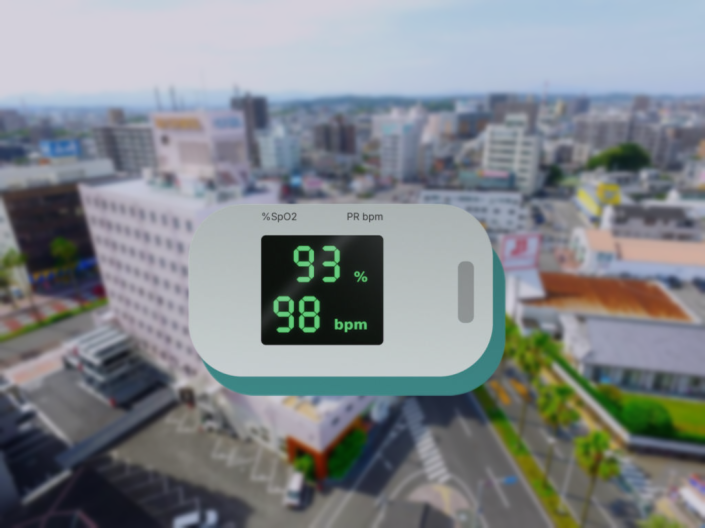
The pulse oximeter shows 98 bpm
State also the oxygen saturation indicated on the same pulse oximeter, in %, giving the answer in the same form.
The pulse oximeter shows 93 %
